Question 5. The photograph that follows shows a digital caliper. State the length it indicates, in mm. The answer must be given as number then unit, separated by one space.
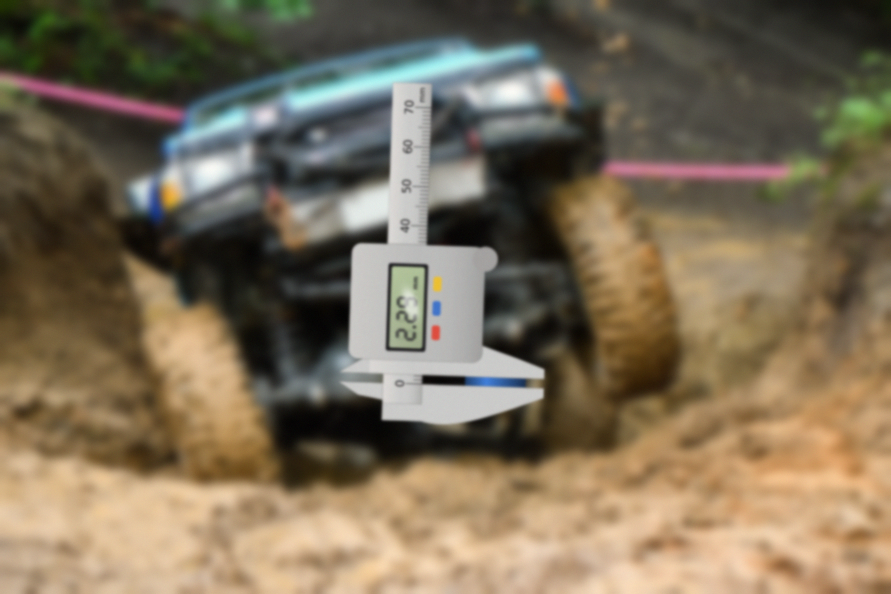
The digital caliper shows 2.29 mm
